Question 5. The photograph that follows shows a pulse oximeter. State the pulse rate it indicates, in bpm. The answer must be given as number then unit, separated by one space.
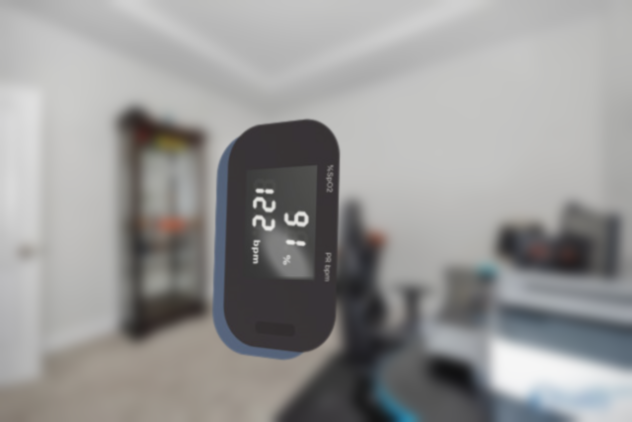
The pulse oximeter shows 122 bpm
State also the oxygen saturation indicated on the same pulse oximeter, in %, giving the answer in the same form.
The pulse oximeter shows 91 %
